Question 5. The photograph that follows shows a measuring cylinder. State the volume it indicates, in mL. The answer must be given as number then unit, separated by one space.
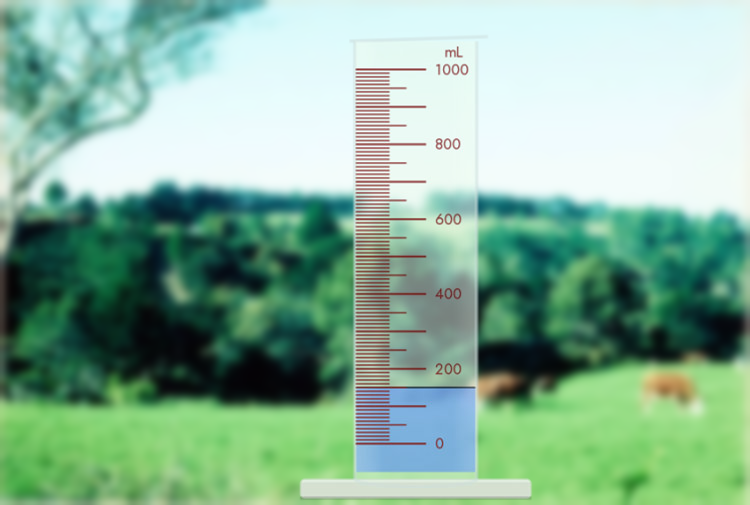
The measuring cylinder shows 150 mL
